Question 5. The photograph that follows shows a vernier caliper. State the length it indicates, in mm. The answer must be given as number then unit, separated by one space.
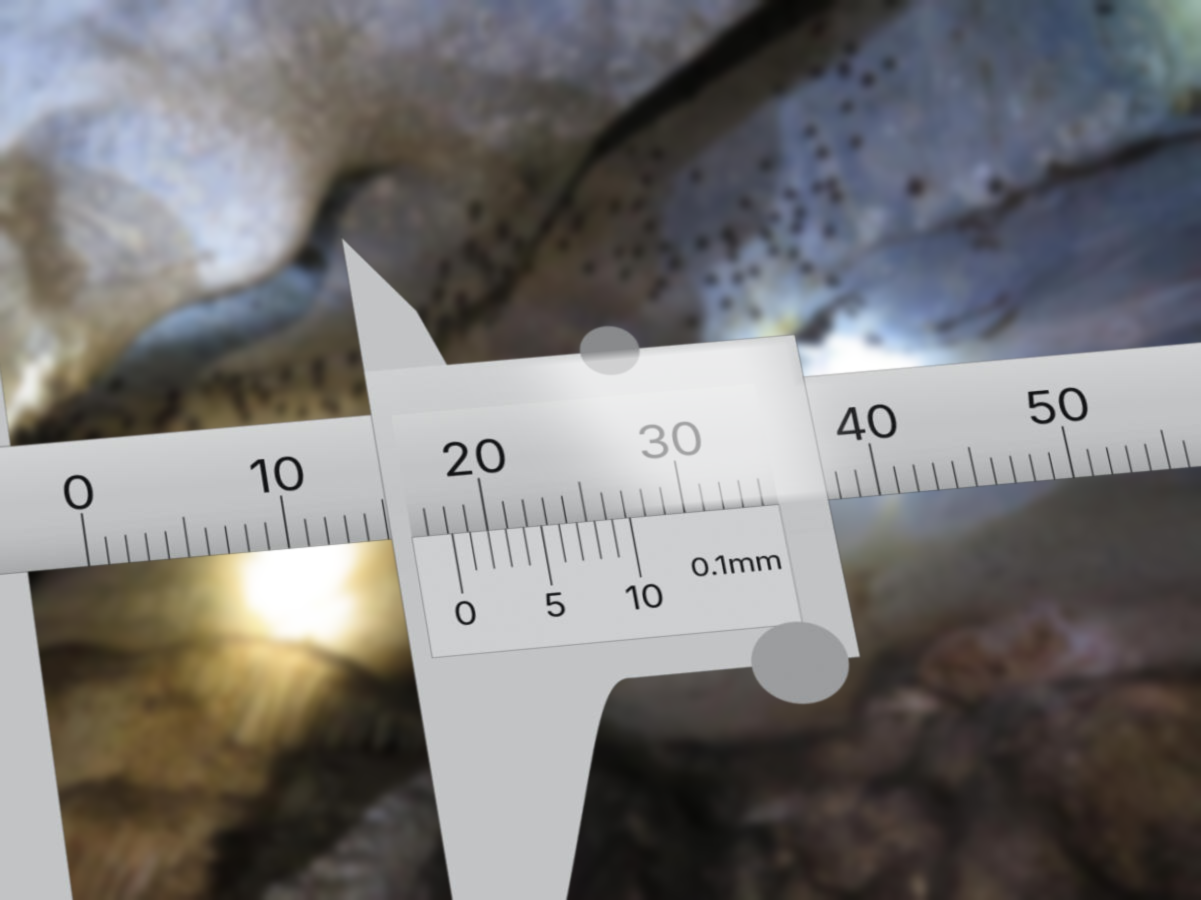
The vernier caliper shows 18.2 mm
